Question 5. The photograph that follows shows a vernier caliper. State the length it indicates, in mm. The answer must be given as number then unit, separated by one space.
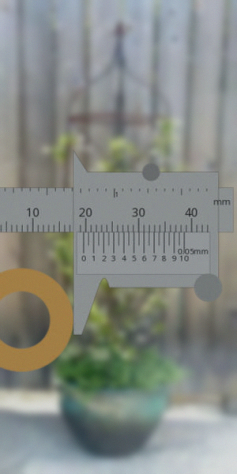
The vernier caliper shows 19.6 mm
